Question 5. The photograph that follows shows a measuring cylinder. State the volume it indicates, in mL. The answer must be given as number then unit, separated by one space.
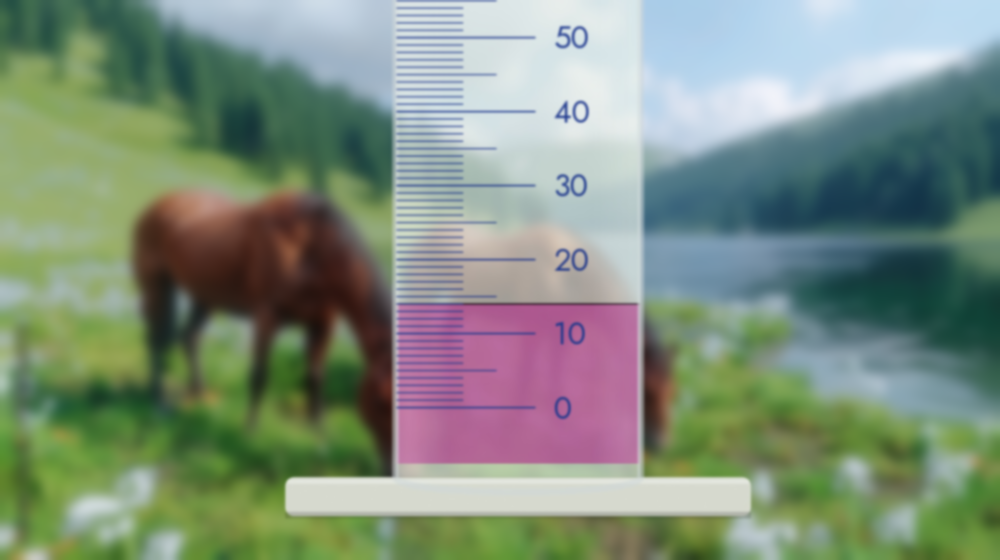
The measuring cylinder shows 14 mL
